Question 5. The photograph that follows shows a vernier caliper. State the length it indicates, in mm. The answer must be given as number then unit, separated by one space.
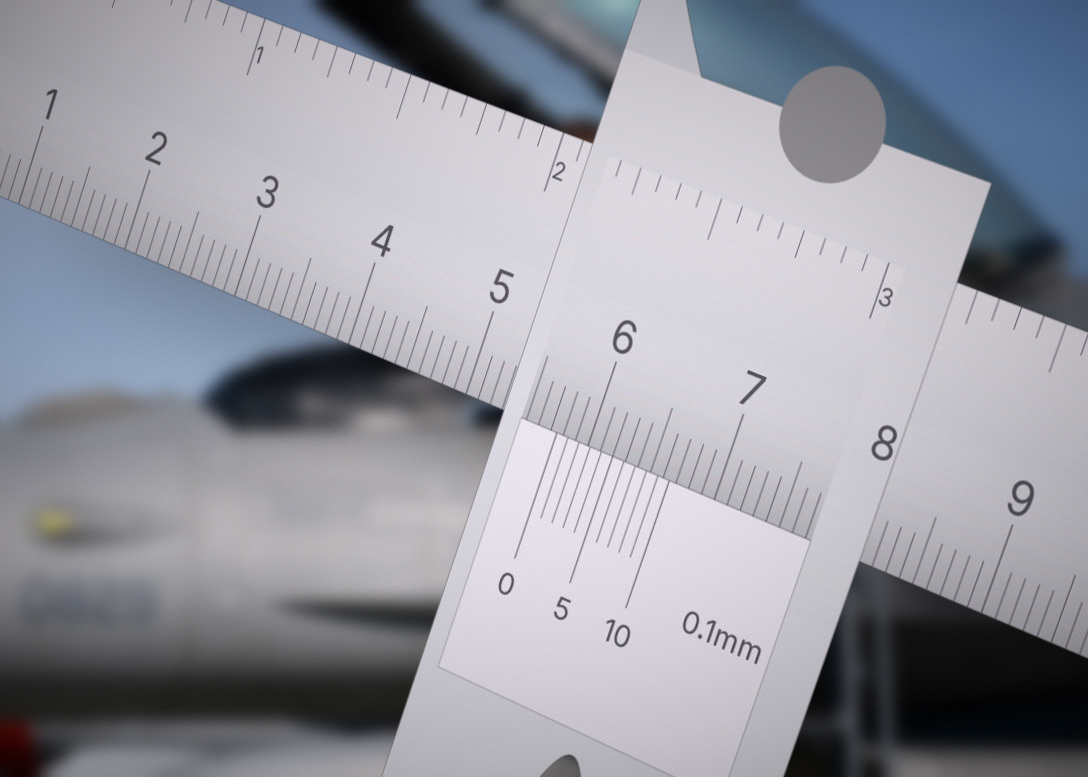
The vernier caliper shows 57.5 mm
